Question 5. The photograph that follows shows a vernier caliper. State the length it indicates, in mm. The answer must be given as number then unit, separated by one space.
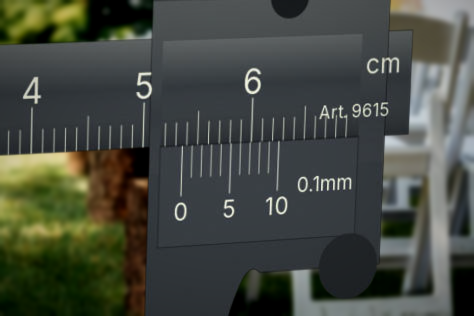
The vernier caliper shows 53.6 mm
